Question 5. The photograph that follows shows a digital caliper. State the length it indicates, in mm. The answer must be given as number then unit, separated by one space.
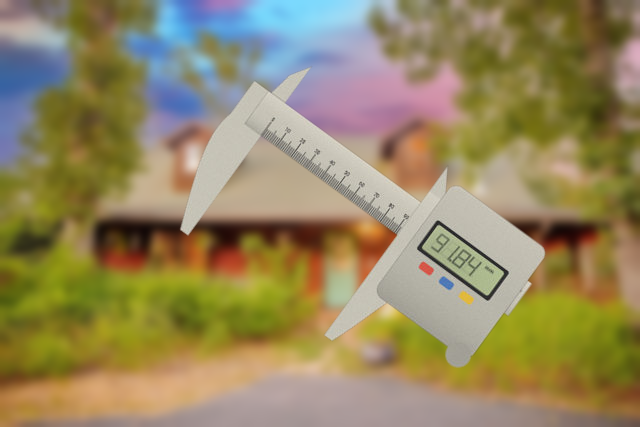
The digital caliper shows 91.84 mm
